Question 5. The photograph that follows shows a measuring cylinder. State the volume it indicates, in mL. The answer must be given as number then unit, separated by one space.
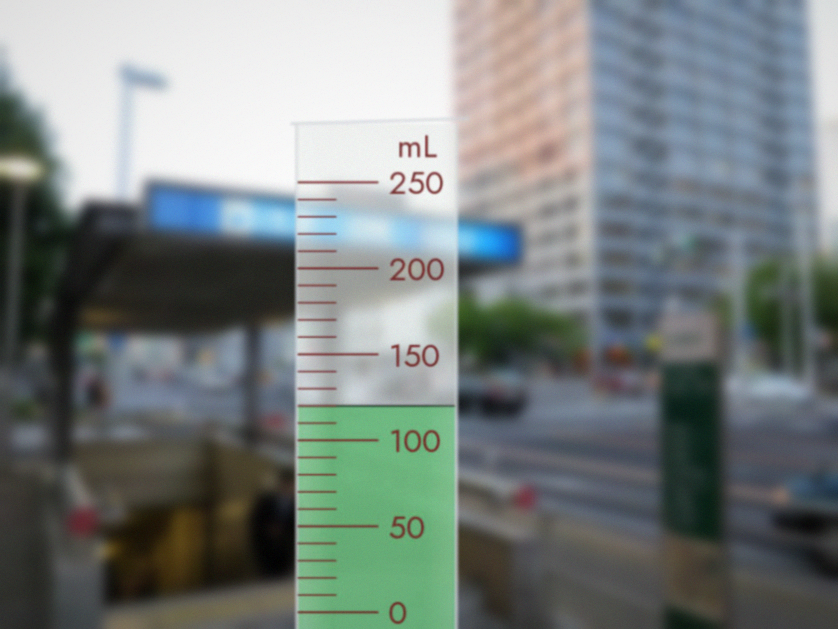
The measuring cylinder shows 120 mL
